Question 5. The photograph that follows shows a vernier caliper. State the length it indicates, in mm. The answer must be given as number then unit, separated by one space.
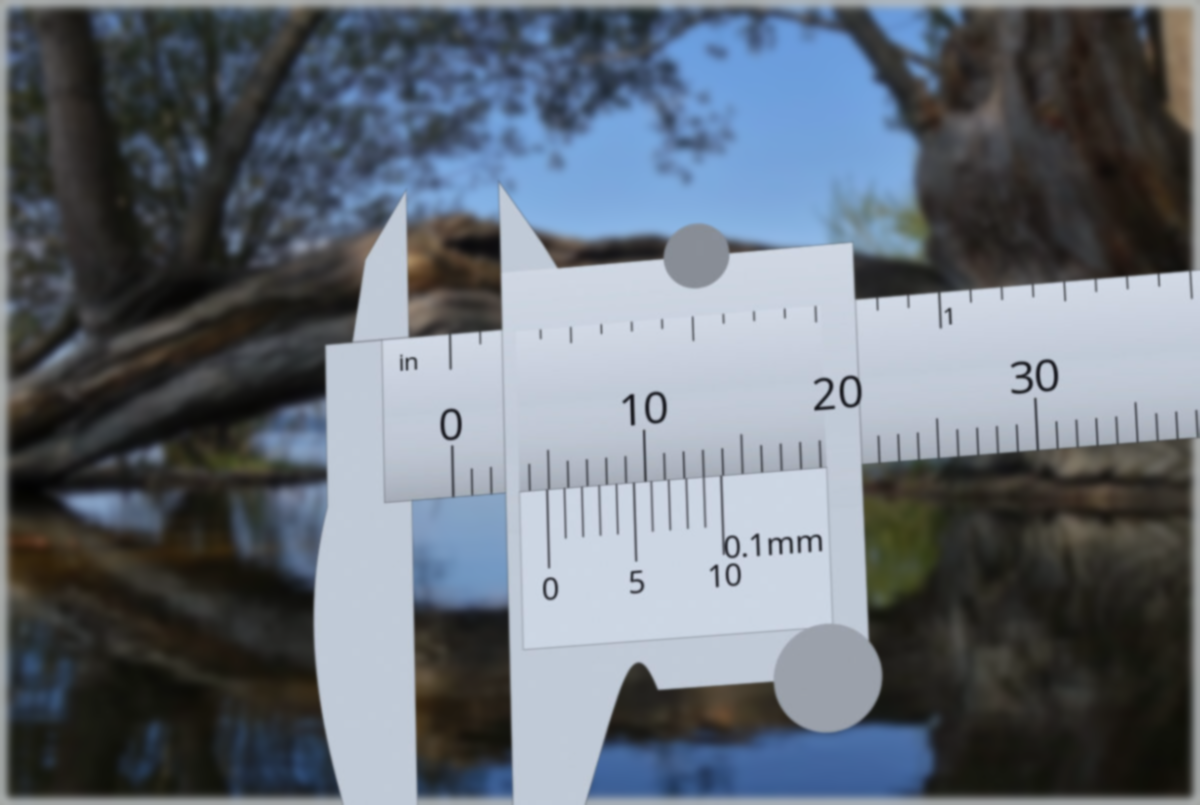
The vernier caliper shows 4.9 mm
